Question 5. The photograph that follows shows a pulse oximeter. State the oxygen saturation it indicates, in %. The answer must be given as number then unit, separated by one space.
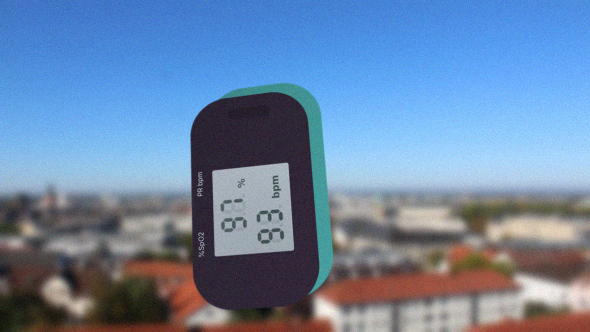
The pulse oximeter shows 97 %
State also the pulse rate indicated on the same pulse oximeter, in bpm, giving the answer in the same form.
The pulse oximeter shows 93 bpm
